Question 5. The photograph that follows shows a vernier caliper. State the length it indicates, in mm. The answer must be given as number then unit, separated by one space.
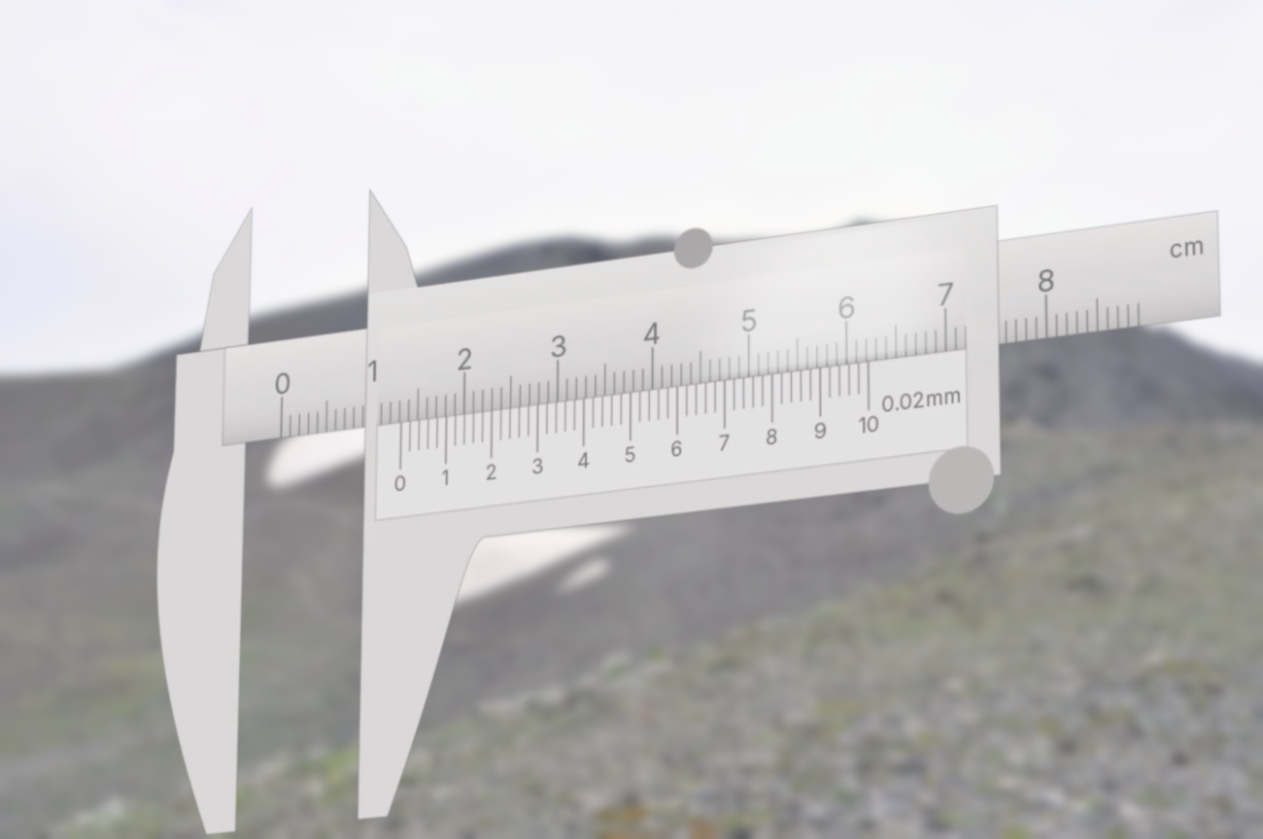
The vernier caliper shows 13.2 mm
